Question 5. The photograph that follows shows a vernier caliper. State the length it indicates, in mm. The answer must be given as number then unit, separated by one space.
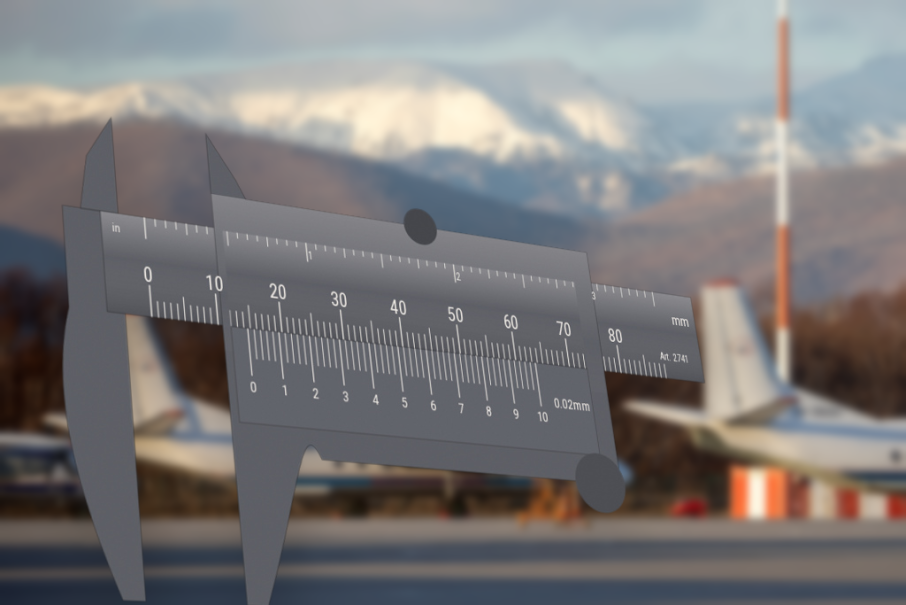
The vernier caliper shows 14.6 mm
